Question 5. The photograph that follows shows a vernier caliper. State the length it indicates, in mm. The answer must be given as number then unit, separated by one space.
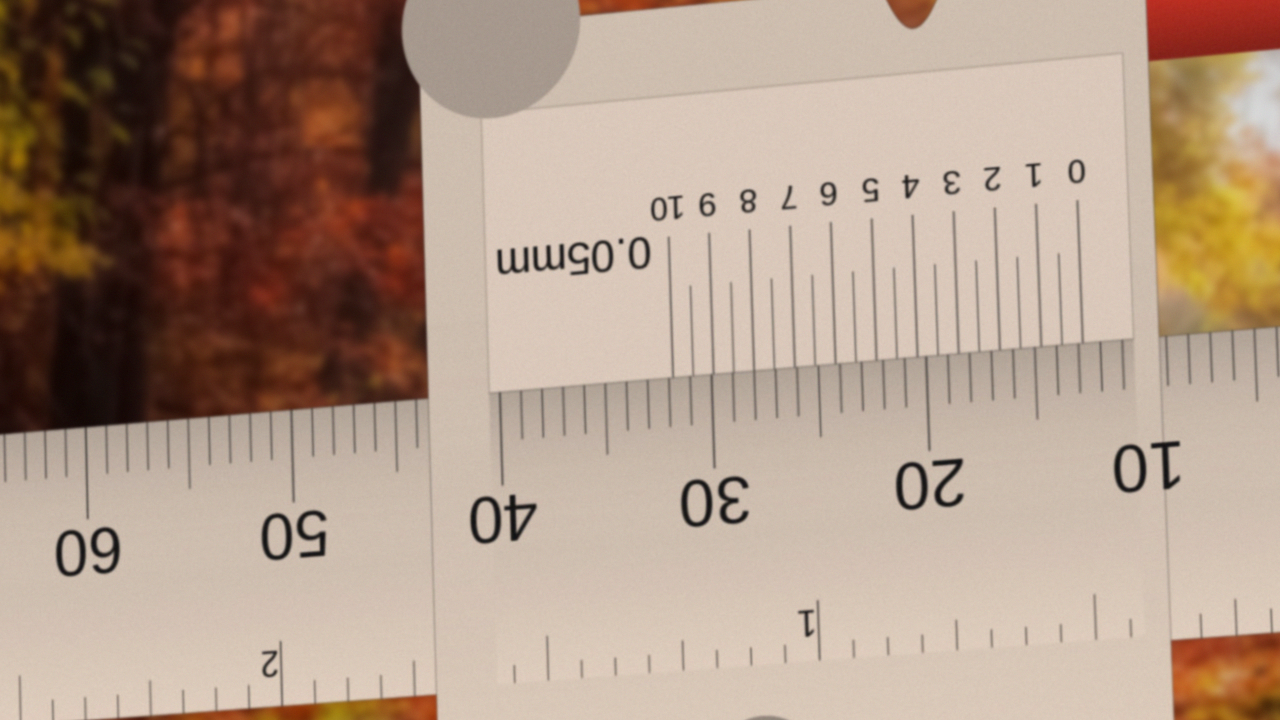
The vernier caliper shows 12.8 mm
